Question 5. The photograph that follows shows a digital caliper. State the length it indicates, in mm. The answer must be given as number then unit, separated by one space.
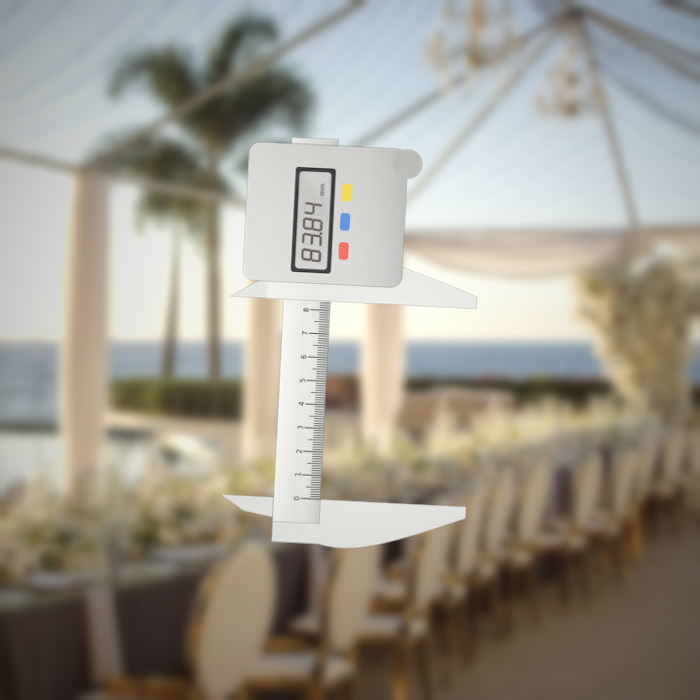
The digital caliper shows 83.84 mm
